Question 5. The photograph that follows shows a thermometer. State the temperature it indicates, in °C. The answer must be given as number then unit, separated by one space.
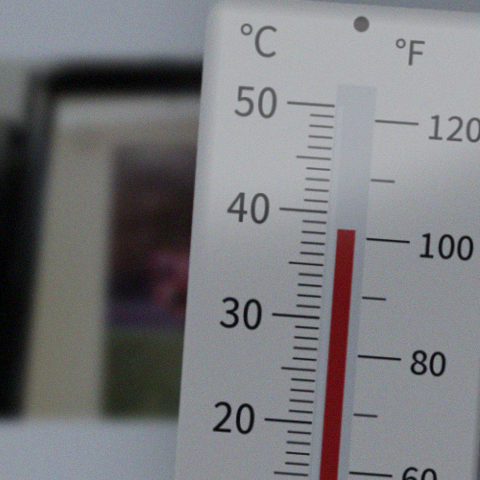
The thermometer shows 38.5 °C
